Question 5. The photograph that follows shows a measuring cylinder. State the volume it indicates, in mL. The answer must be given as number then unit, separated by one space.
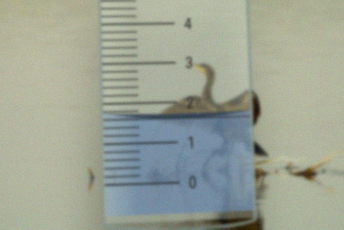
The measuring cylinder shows 1.6 mL
